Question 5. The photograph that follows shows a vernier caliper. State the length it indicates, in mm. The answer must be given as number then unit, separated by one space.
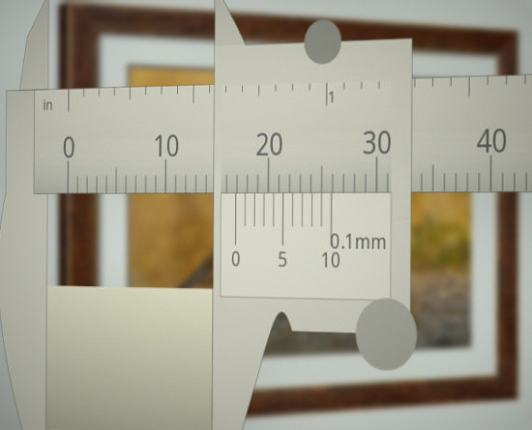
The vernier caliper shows 16.9 mm
